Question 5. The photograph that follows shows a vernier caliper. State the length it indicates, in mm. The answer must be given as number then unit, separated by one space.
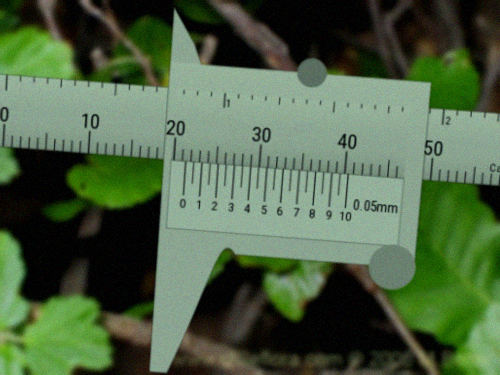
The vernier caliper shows 21.4 mm
